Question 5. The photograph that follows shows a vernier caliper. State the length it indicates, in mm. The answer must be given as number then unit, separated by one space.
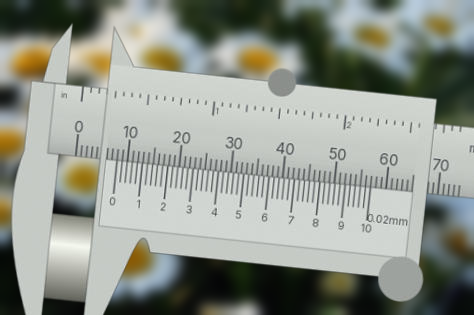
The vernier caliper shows 8.0 mm
